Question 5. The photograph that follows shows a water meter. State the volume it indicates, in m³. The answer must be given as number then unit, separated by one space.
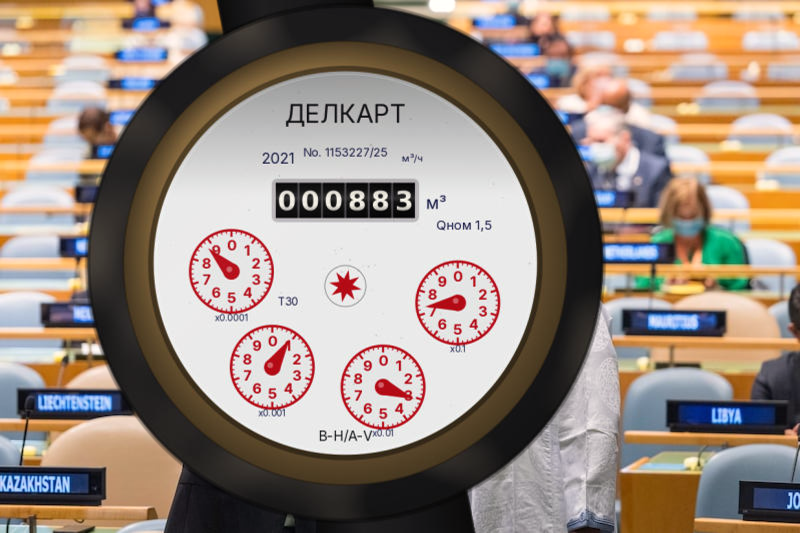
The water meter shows 883.7308 m³
